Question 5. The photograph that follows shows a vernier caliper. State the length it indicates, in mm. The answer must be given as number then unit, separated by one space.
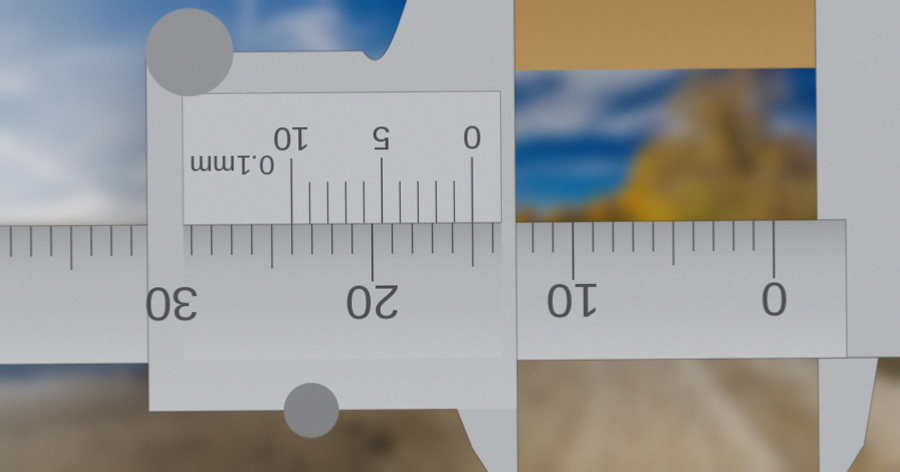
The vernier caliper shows 15.0 mm
